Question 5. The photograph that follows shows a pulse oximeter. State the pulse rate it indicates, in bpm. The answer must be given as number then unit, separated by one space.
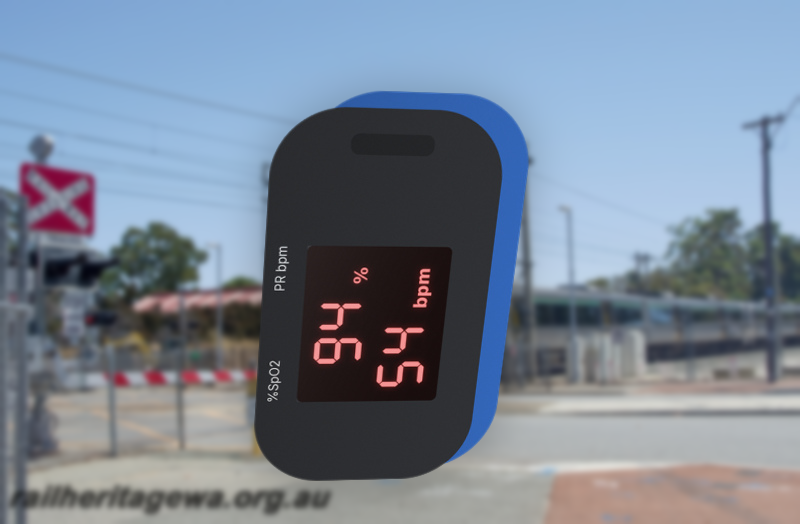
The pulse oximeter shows 54 bpm
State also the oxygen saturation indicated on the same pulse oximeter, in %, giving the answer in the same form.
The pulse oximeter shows 94 %
